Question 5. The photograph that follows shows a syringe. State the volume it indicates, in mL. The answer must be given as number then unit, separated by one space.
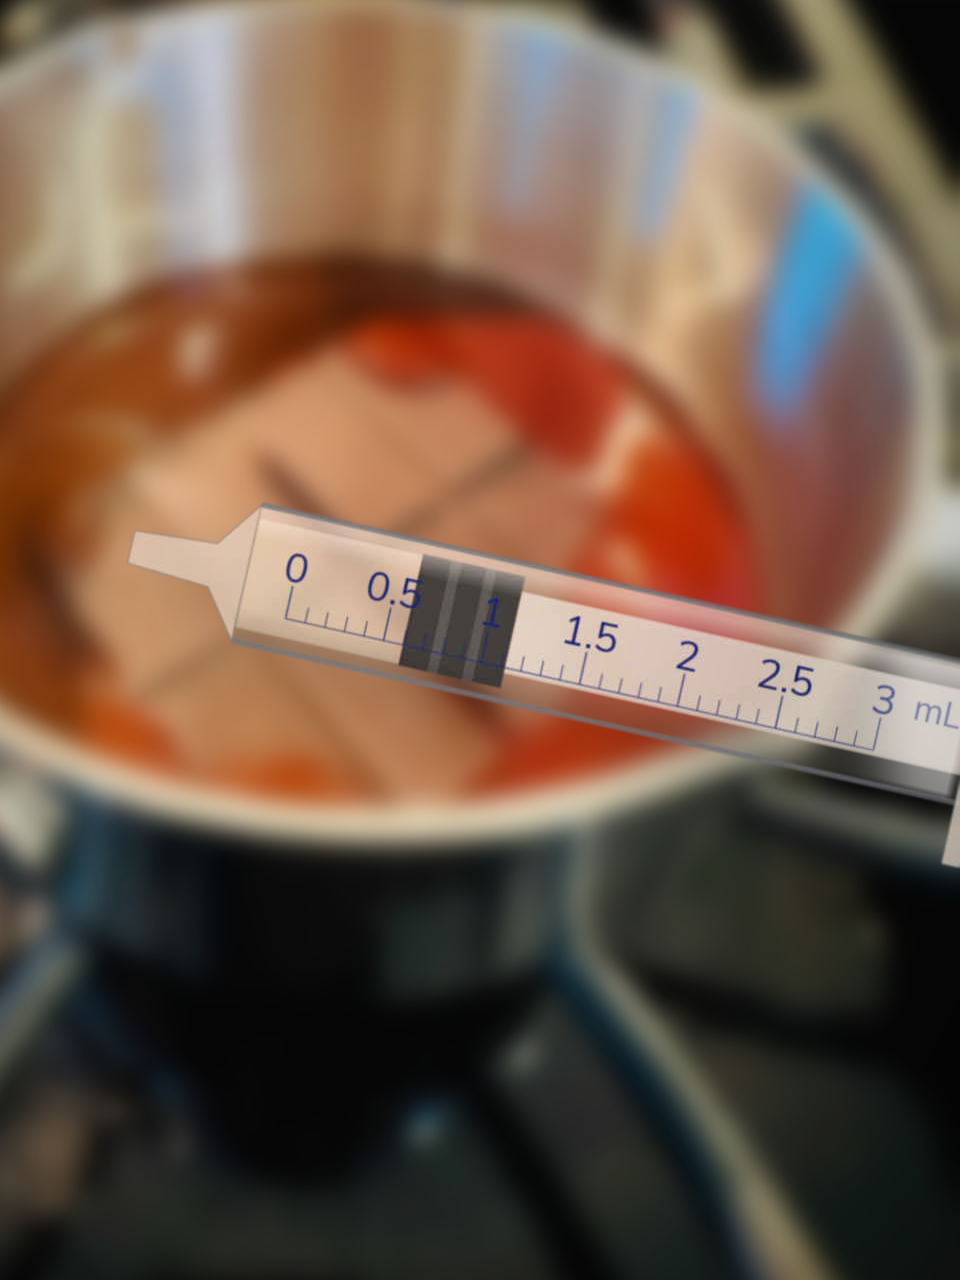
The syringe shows 0.6 mL
